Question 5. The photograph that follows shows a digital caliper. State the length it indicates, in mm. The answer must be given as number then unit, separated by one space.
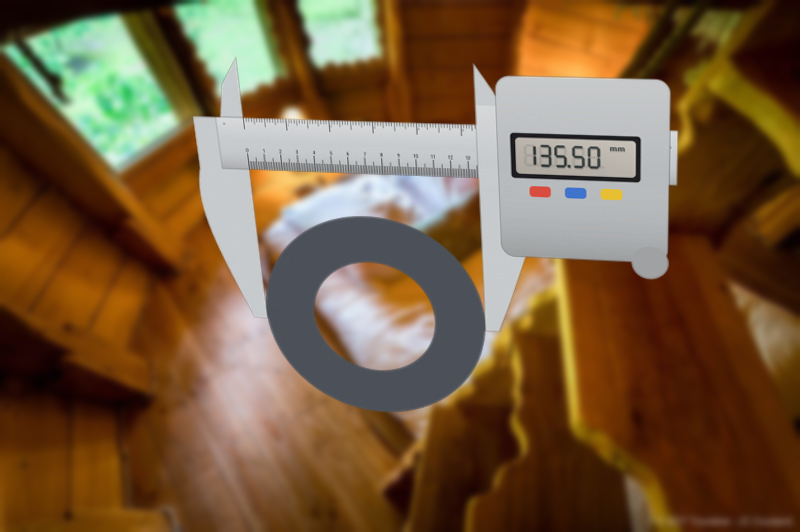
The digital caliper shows 135.50 mm
